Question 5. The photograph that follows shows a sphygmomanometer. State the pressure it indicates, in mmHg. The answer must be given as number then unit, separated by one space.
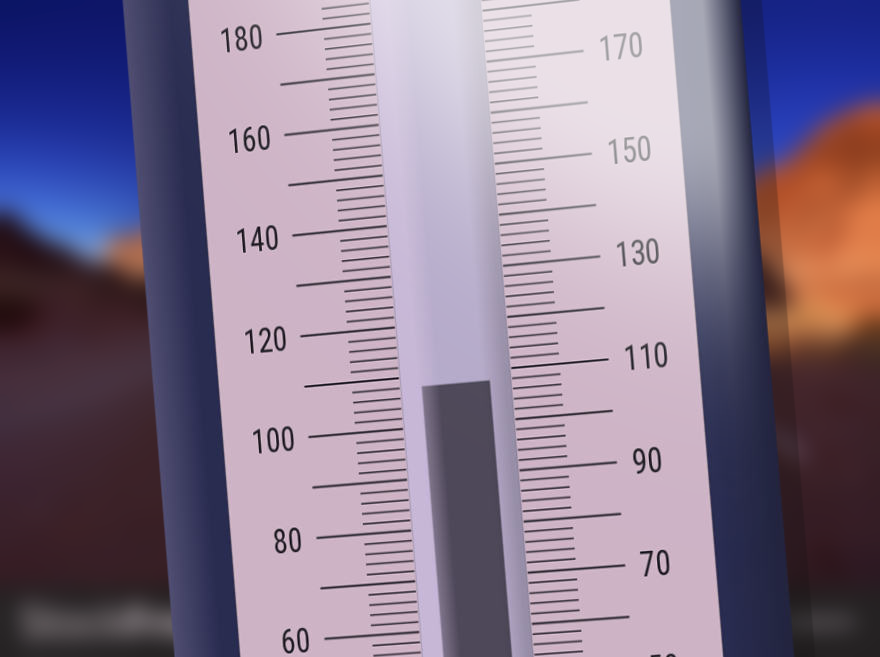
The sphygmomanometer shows 108 mmHg
